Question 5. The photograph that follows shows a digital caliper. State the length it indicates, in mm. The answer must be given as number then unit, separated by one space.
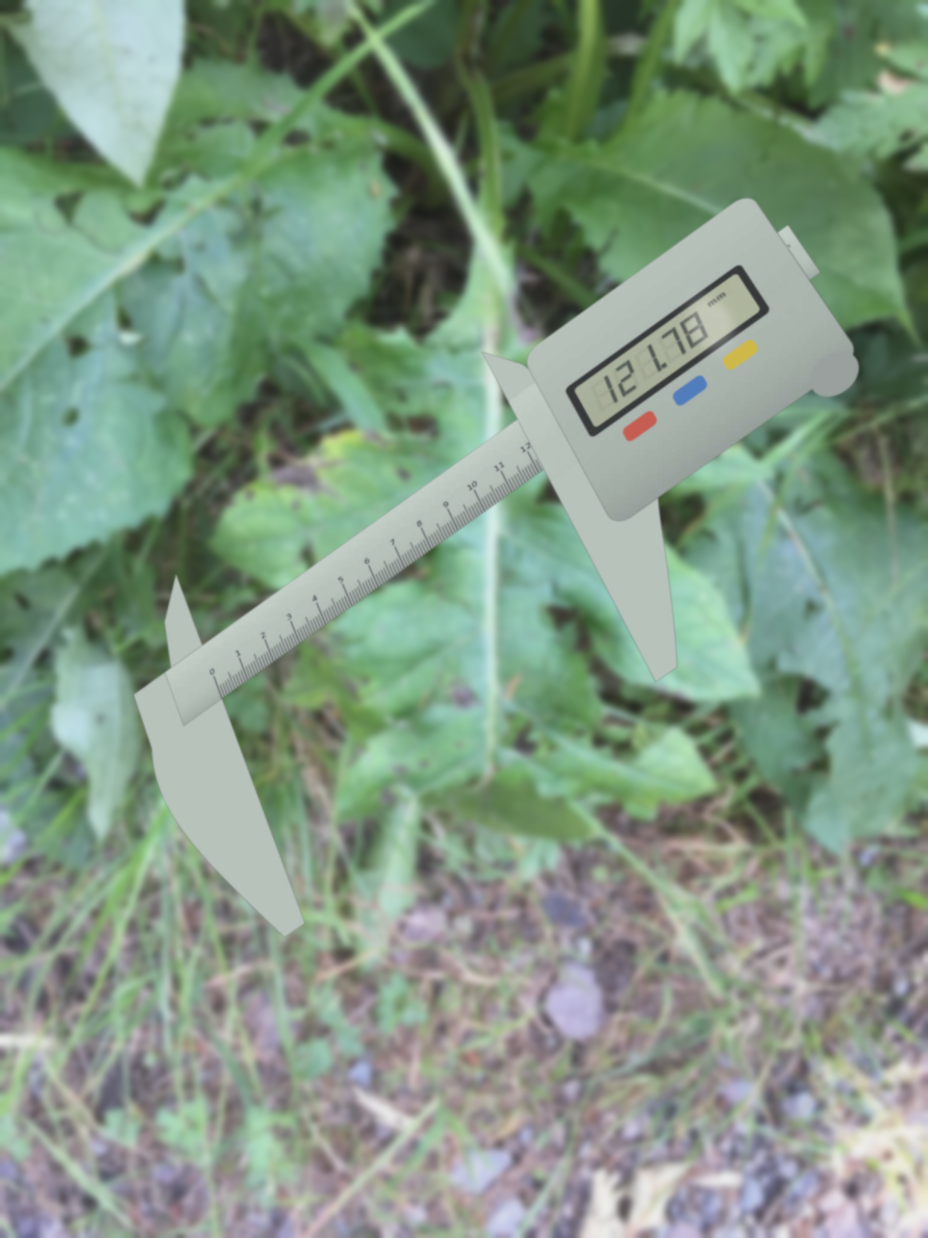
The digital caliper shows 121.78 mm
